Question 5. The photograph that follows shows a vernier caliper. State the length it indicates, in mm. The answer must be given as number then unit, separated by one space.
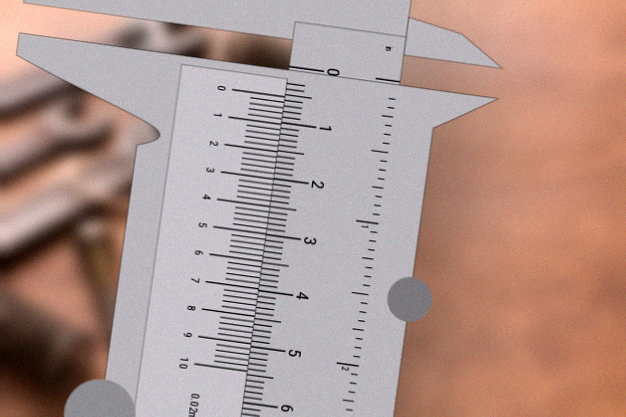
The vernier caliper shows 5.4 mm
